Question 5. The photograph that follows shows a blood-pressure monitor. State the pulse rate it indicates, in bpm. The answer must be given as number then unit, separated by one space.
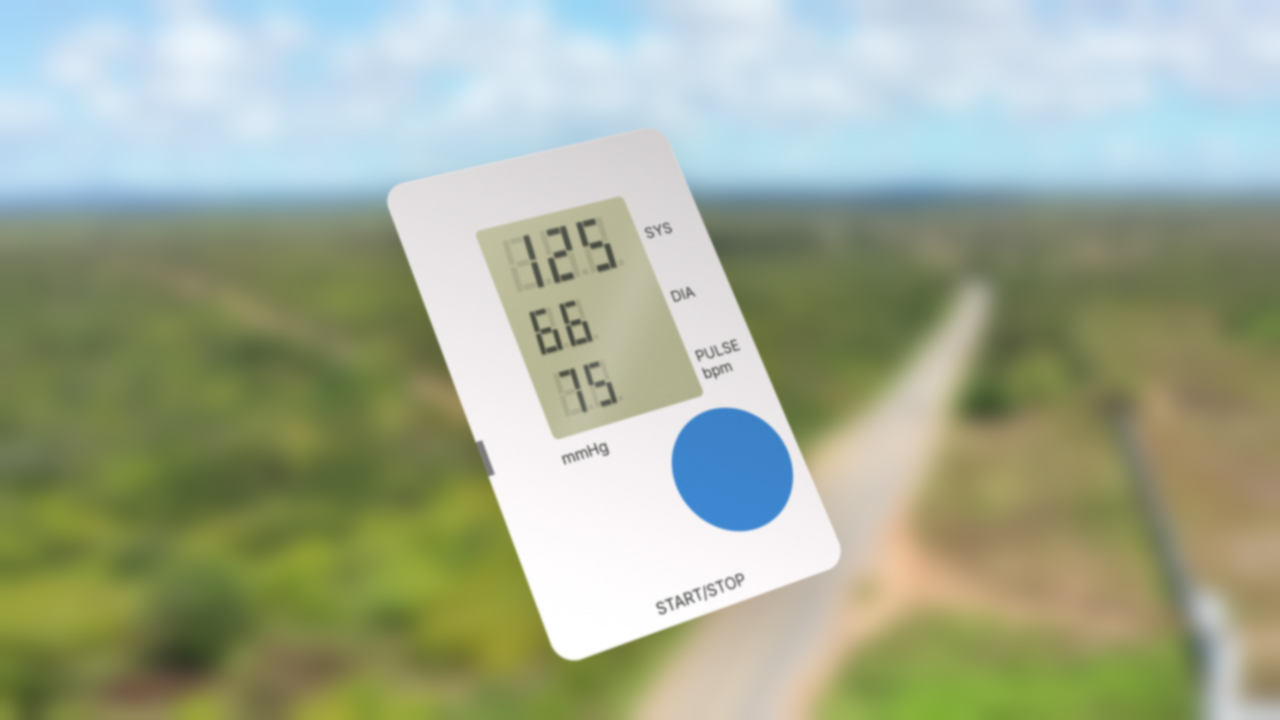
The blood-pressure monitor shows 75 bpm
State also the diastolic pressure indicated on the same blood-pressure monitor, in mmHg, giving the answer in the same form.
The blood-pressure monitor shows 66 mmHg
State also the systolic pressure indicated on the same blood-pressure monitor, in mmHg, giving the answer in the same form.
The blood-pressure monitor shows 125 mmHg
